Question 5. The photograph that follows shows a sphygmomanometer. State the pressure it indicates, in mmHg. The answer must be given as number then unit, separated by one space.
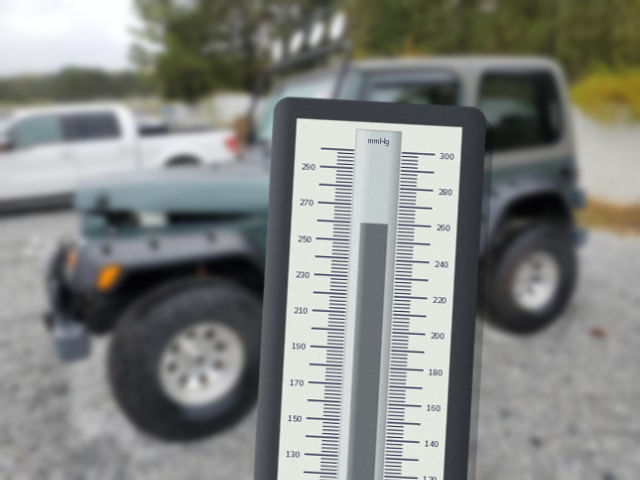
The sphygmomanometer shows 260 mmHg
